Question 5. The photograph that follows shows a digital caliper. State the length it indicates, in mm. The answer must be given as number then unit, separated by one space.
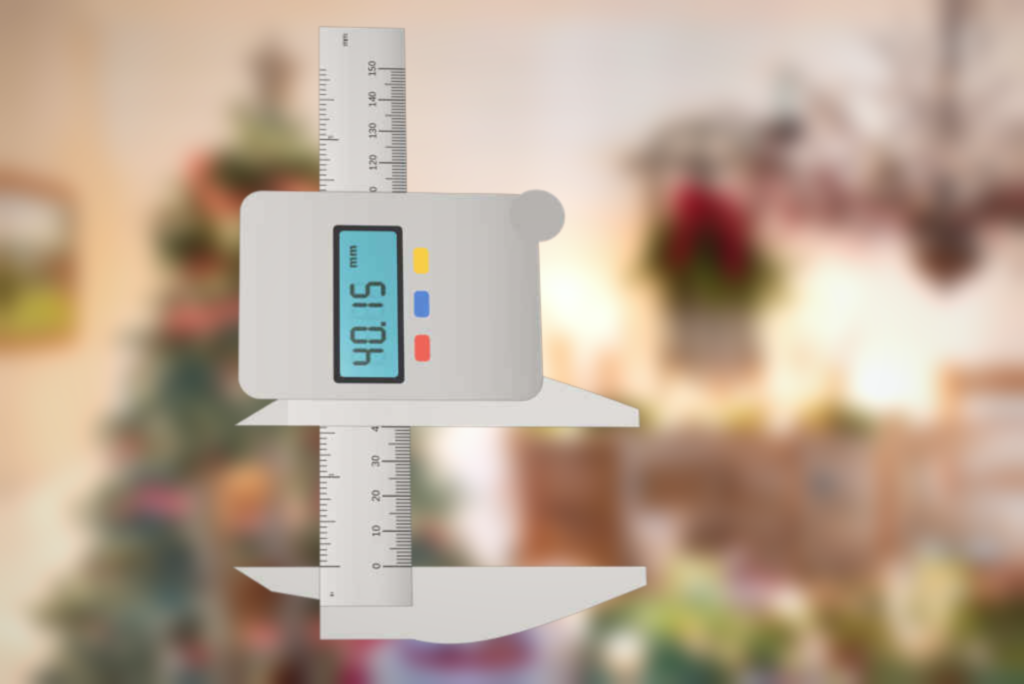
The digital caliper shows 40.15 mm
